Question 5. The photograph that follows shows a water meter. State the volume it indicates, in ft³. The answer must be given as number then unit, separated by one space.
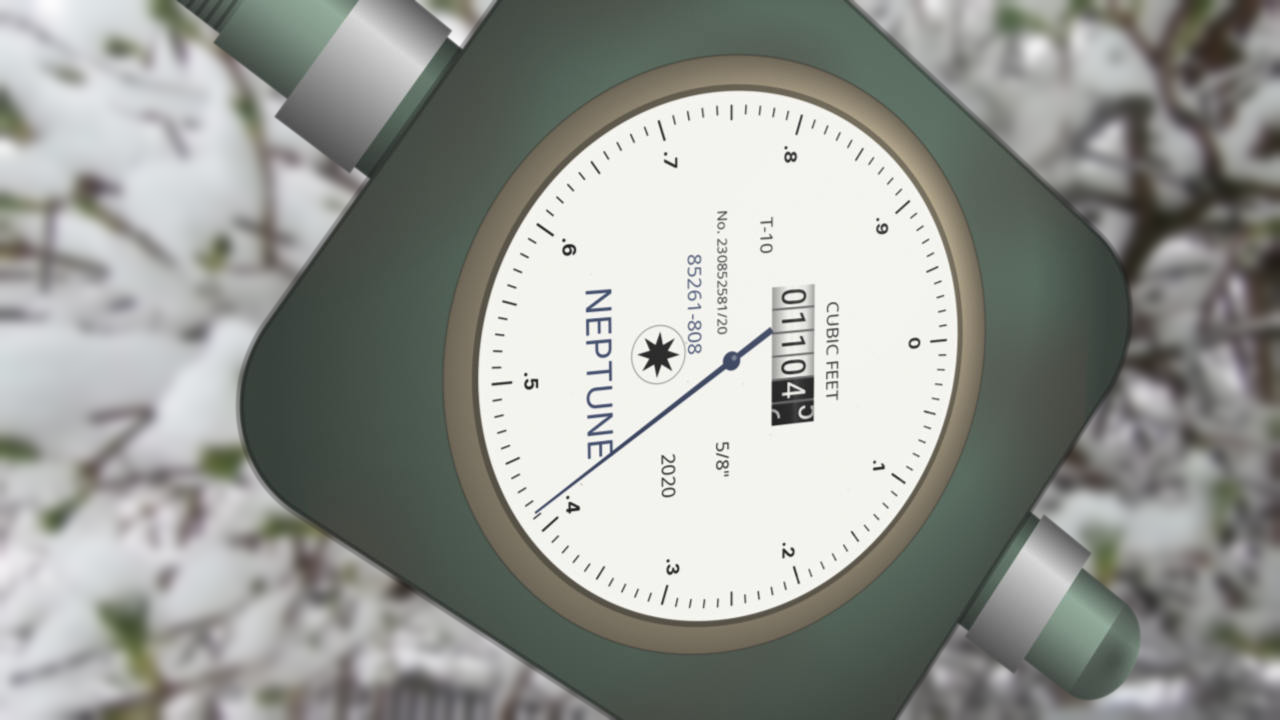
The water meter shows 11045.41 ft³
